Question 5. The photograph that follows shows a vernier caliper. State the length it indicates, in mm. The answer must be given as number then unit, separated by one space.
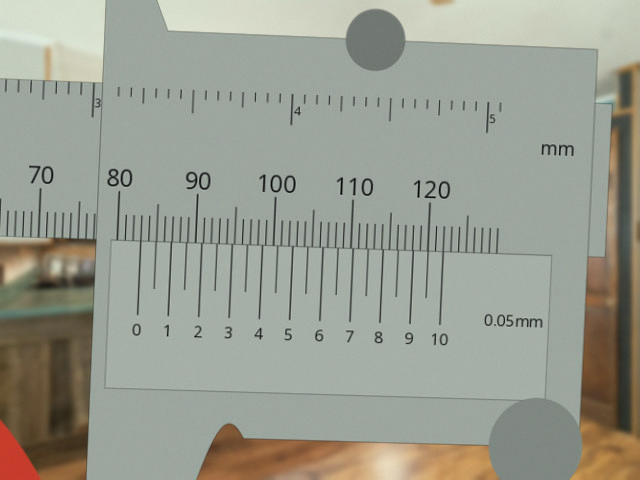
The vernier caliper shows 83.0 mm
